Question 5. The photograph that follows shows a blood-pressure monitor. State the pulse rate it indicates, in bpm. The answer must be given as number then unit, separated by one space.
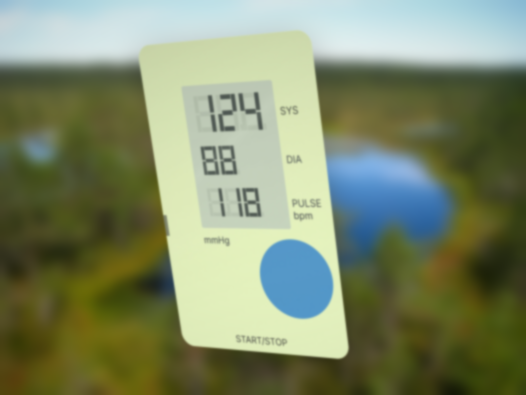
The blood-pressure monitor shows 118 bpm
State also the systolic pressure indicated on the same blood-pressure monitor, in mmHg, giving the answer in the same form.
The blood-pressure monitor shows 124 mmHg
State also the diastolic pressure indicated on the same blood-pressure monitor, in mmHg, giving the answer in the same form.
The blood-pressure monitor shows 88 mmHg
